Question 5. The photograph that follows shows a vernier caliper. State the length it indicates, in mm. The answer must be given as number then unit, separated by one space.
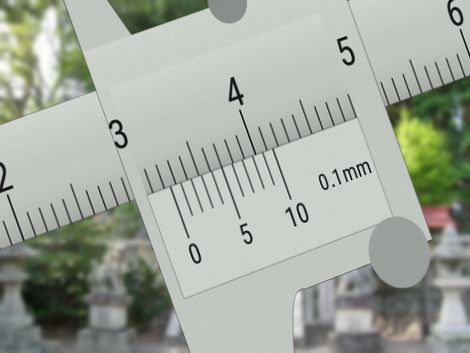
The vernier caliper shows 32.5 mm
